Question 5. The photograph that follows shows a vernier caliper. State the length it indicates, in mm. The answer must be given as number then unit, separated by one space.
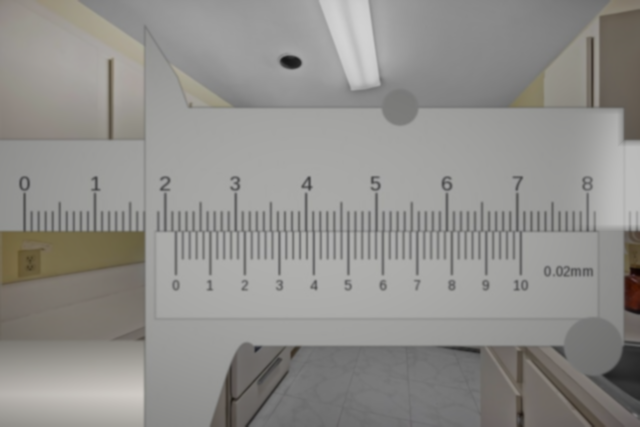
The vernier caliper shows 21.5 mm
